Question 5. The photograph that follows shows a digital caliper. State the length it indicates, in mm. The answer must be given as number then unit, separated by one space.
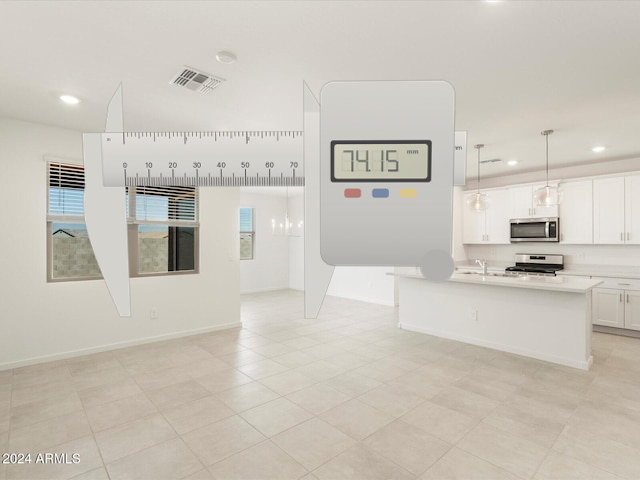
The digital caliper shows 74.15 mm
